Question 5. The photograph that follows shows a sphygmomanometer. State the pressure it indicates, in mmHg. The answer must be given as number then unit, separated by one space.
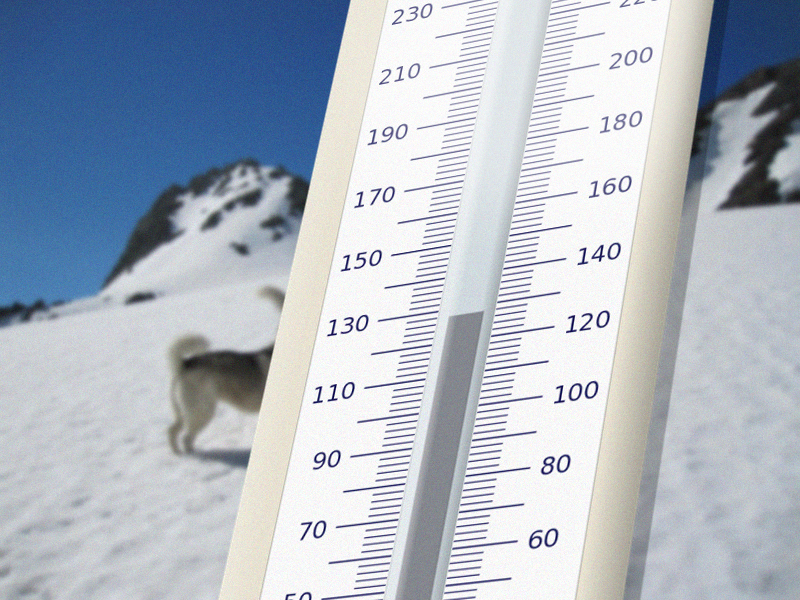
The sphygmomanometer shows 128 mmHg
